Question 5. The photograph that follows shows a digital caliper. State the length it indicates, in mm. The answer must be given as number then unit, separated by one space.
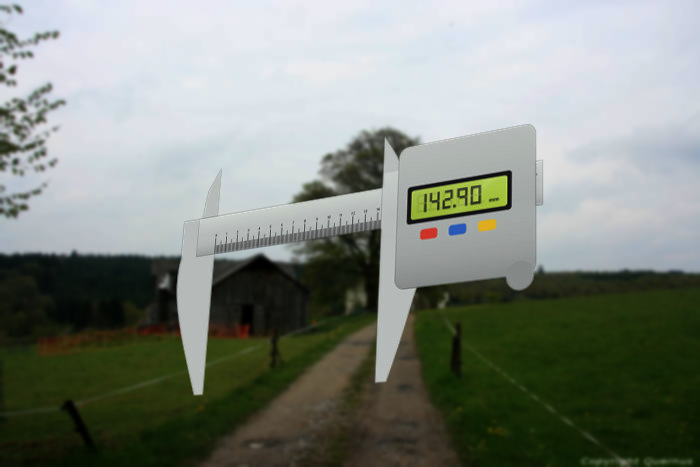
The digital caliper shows 142.90 mm
